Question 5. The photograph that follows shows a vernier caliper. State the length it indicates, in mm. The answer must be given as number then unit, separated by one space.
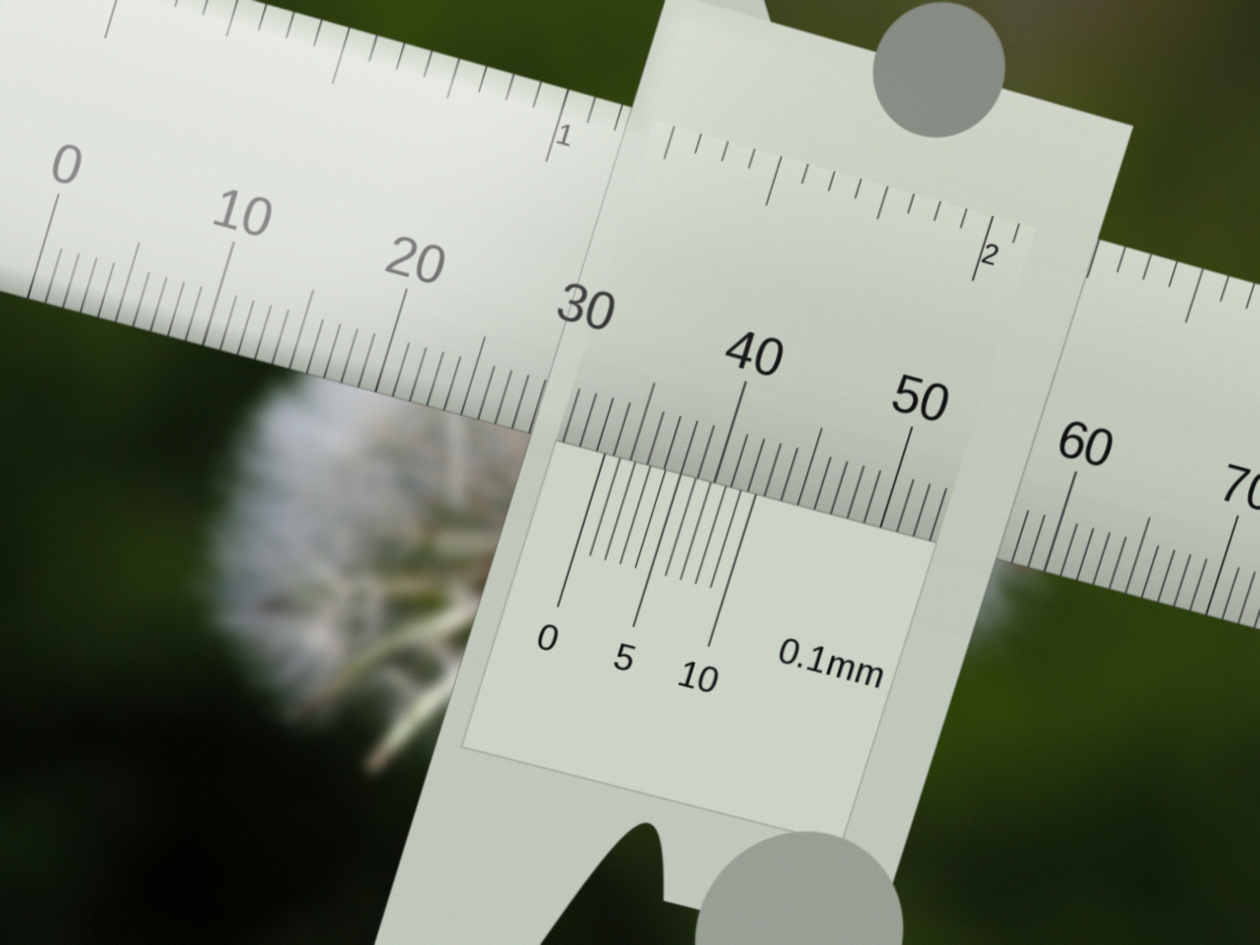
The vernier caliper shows 33.5 mm
